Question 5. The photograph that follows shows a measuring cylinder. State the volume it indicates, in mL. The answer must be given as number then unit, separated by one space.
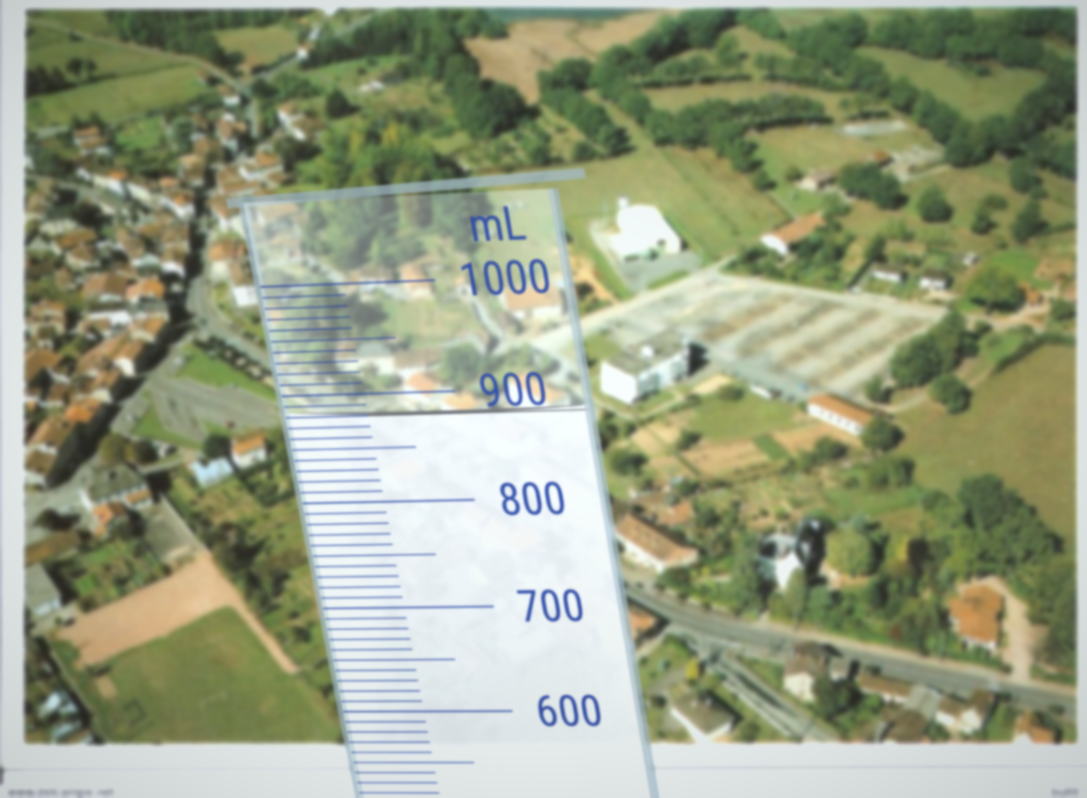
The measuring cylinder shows 880 mL
